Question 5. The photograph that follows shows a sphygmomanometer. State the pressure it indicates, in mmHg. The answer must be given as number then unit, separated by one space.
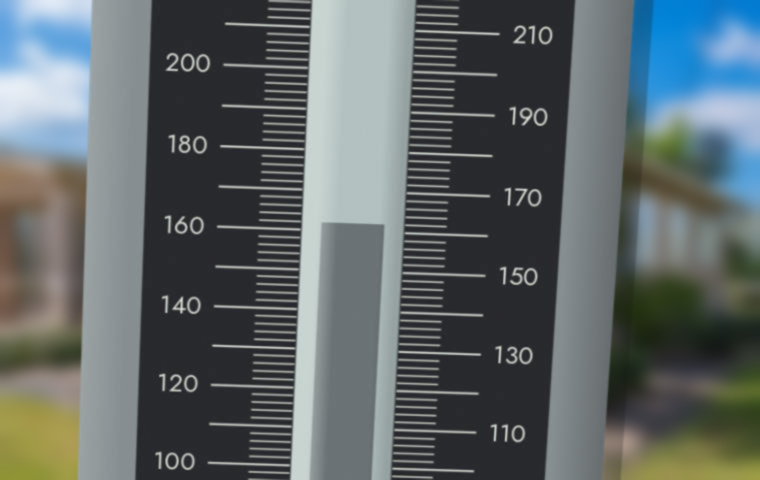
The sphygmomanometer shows 162 mmHg
